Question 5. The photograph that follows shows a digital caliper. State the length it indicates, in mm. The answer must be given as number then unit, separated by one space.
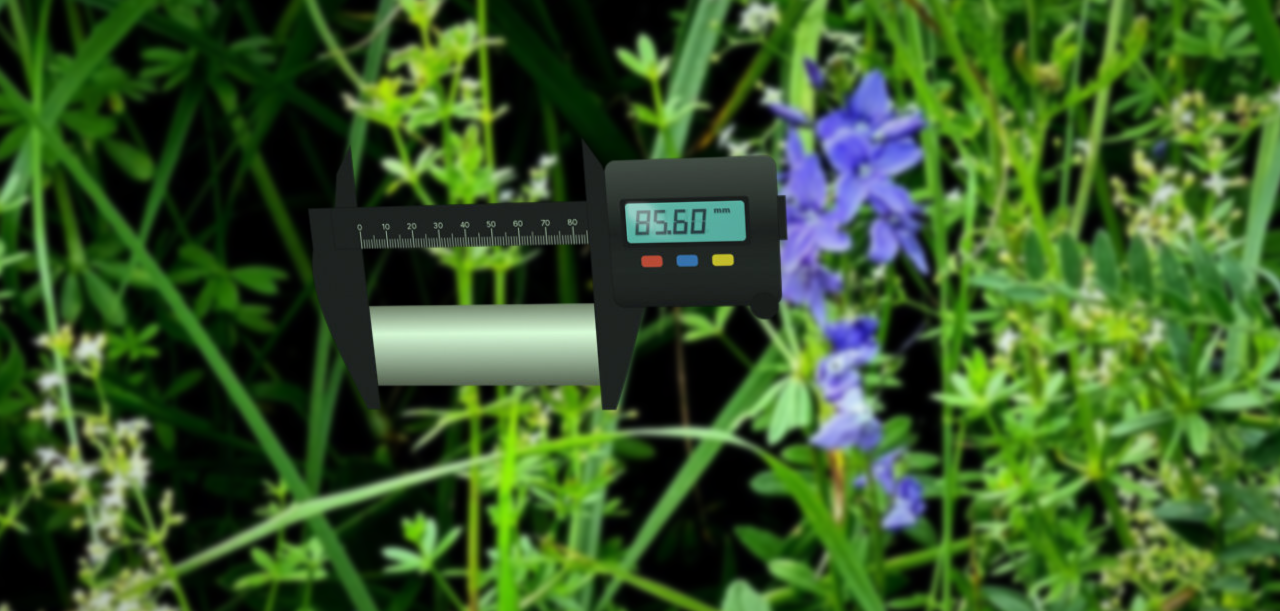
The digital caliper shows 85.60 mm
